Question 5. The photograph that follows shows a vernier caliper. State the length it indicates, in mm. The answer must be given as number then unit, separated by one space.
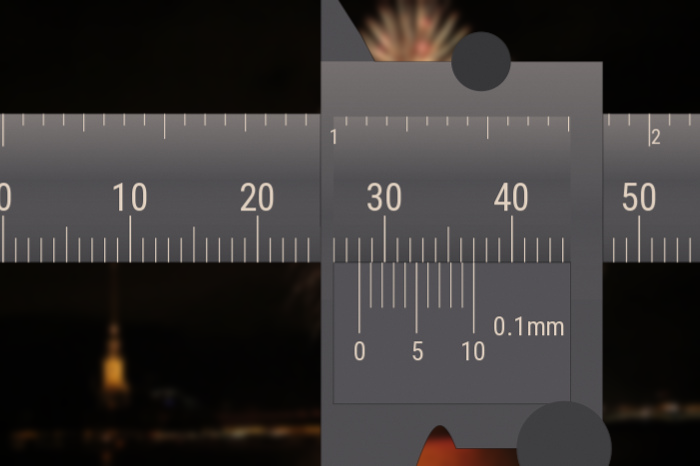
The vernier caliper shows 28.0 mm
